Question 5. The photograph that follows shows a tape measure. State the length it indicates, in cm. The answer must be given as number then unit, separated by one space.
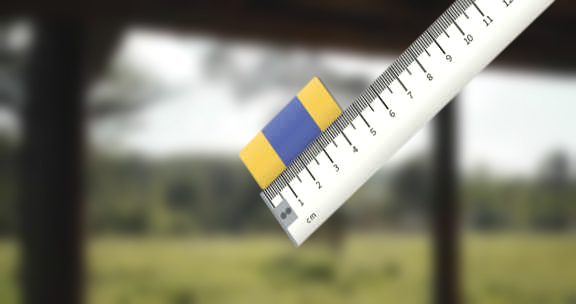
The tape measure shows 4.5 cm
